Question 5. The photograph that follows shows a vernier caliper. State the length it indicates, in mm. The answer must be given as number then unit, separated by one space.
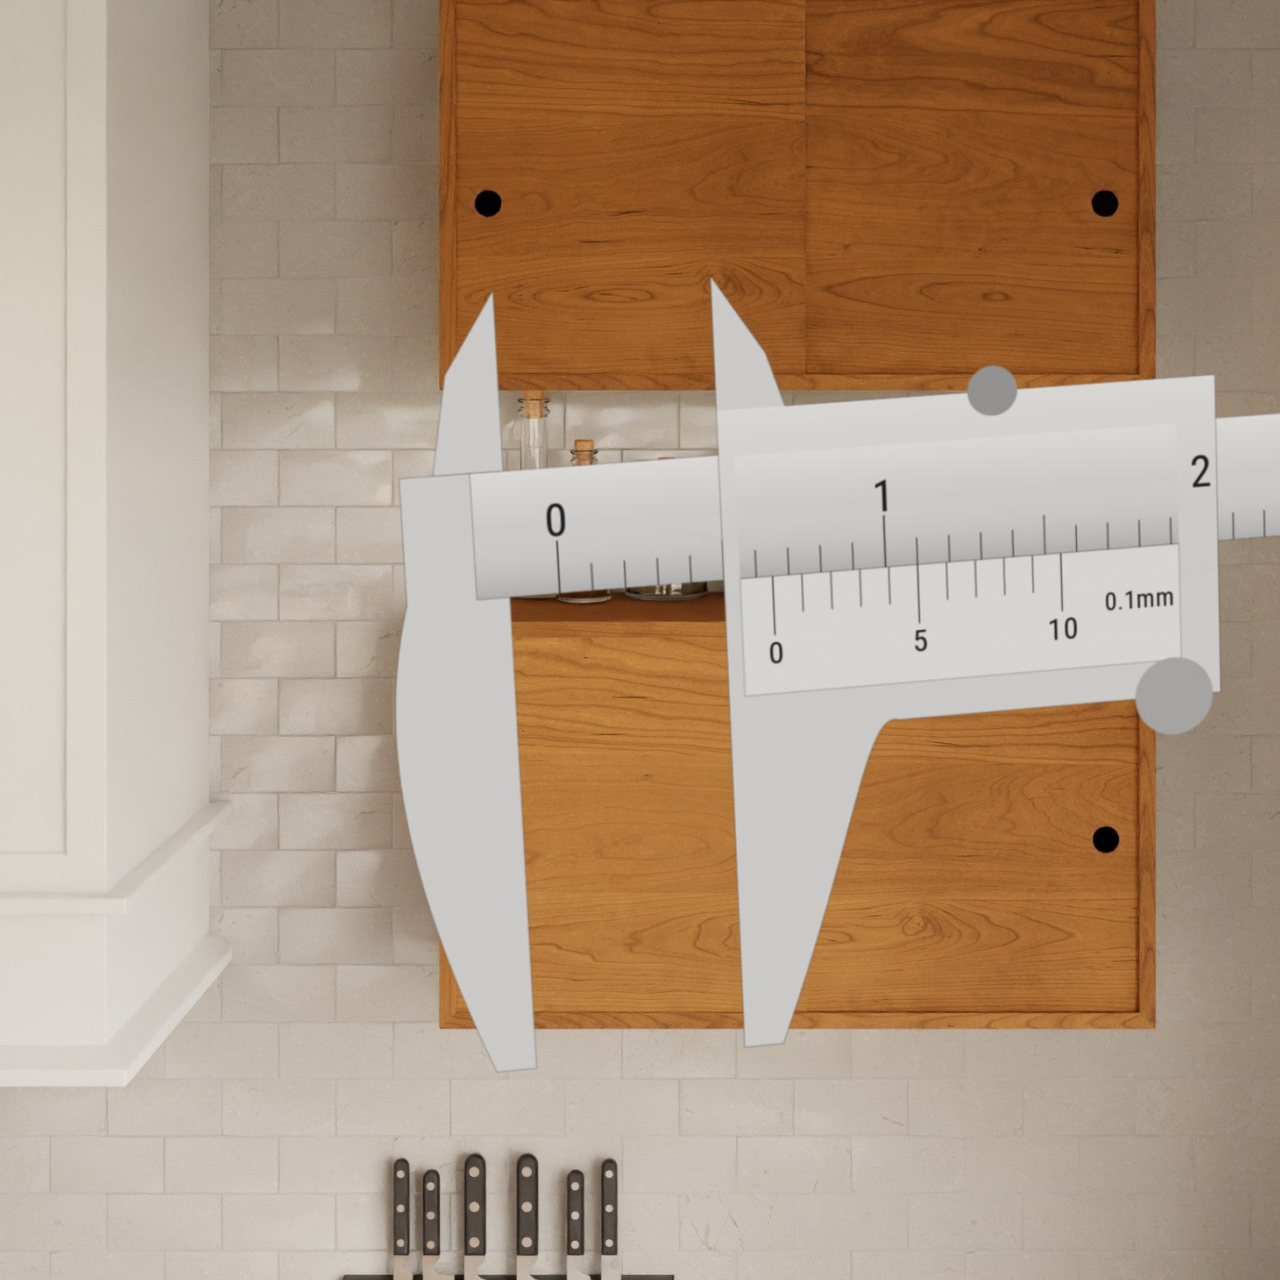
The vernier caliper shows 6.5 mm
